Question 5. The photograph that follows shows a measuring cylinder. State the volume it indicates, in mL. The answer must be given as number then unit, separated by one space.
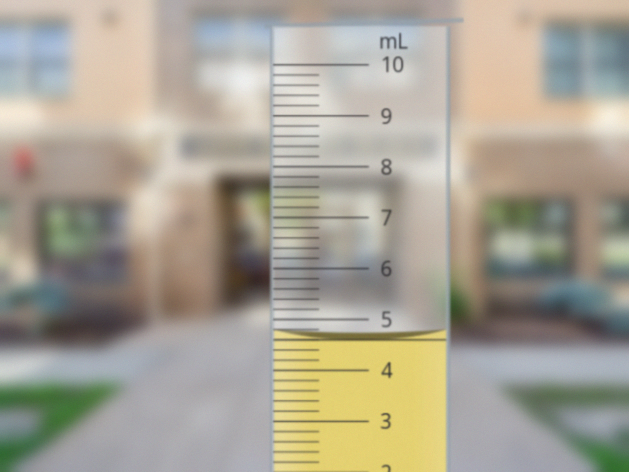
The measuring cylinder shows 4.6 mL
